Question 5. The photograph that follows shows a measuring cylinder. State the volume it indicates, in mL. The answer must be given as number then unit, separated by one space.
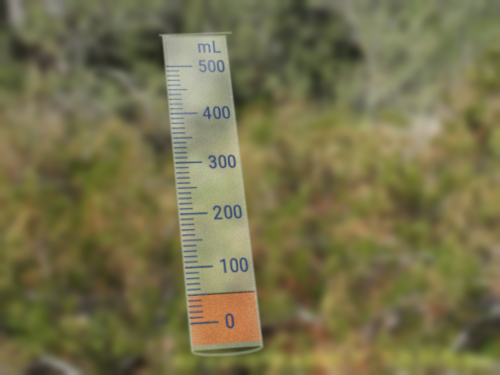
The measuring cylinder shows 50 mL
